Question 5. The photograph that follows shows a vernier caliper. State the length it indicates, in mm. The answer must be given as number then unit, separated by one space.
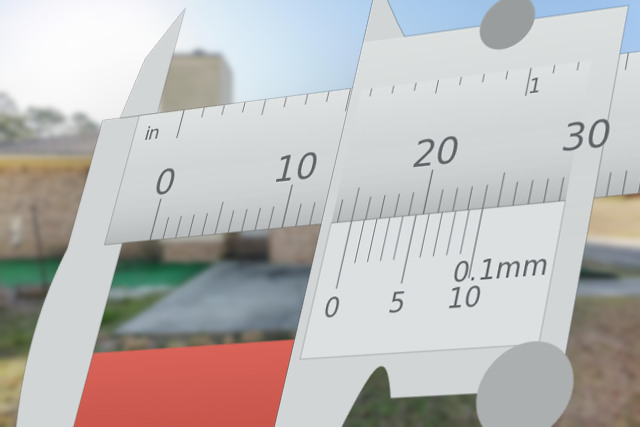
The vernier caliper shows 15.0 mm
